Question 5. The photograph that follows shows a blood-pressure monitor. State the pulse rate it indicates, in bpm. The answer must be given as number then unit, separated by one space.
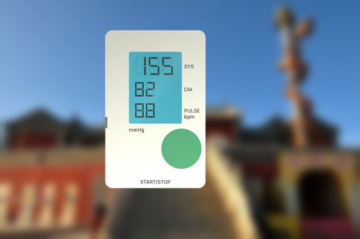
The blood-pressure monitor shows 88 bpm
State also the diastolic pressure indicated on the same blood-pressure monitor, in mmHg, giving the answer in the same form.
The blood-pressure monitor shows 82 mmHg
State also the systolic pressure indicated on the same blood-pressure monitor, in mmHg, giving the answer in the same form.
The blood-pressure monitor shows 155 mmHg
